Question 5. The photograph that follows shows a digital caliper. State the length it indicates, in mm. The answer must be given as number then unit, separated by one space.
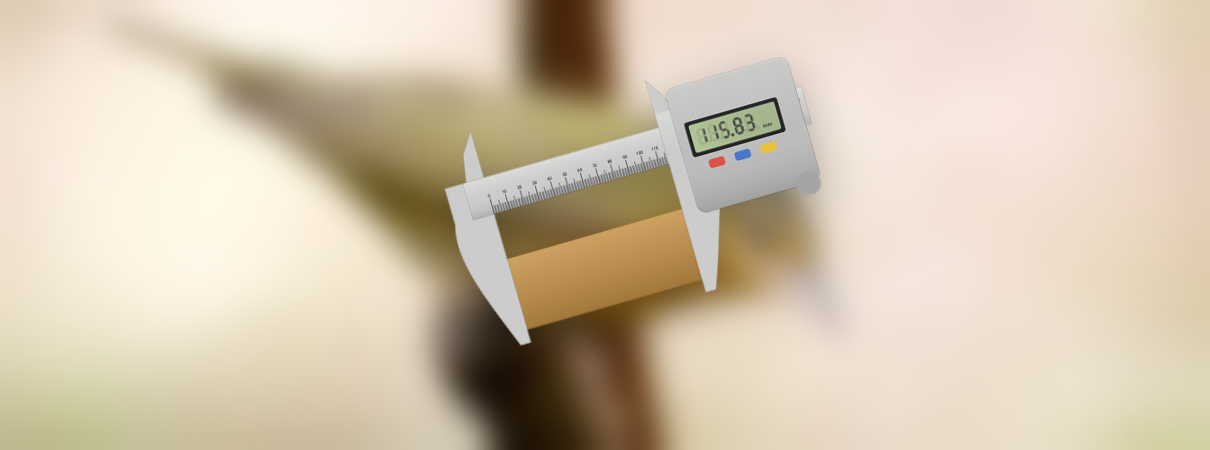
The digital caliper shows 115.83 mm
